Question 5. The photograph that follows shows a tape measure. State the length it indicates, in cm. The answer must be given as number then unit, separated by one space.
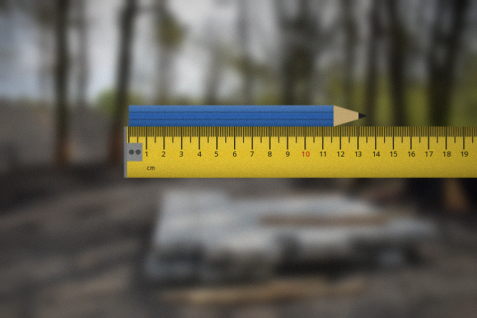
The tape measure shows 13.5 cm
